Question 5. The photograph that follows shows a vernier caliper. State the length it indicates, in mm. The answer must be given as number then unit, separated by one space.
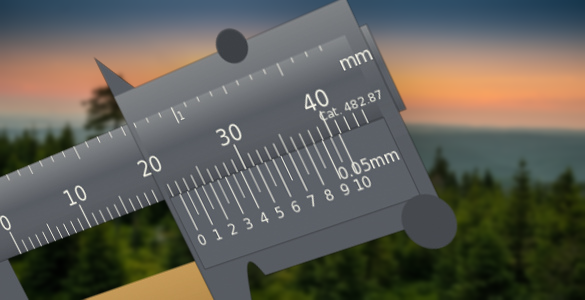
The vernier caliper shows 21.8 mm
